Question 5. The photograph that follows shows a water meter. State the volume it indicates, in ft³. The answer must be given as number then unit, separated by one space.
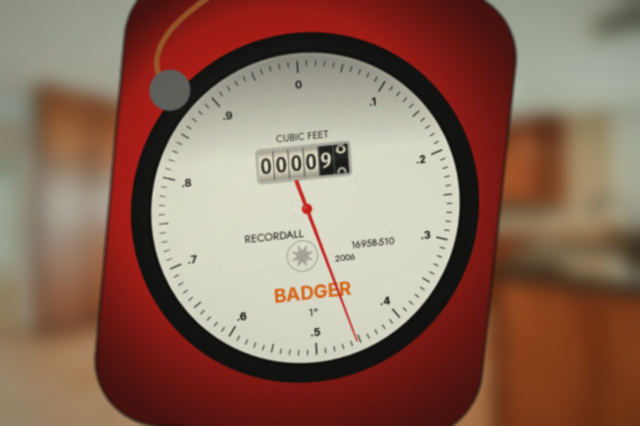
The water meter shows 98.45 ft³
